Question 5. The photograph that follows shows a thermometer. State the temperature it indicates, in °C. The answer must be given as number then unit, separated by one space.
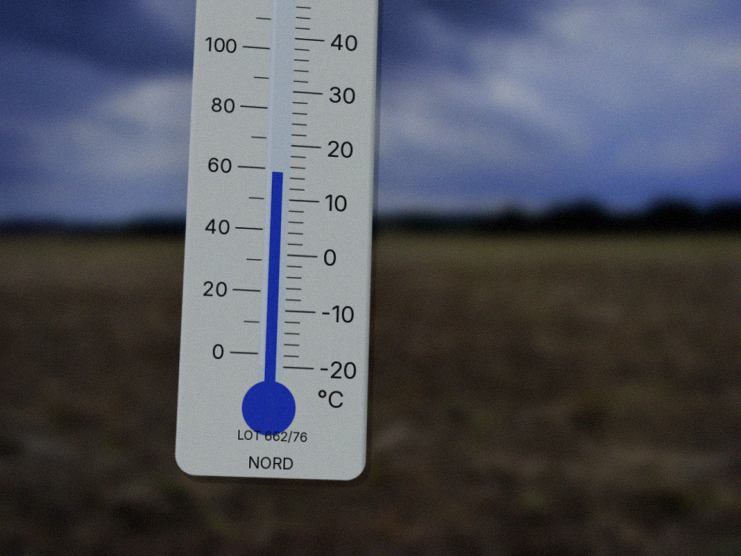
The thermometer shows 15 °C
